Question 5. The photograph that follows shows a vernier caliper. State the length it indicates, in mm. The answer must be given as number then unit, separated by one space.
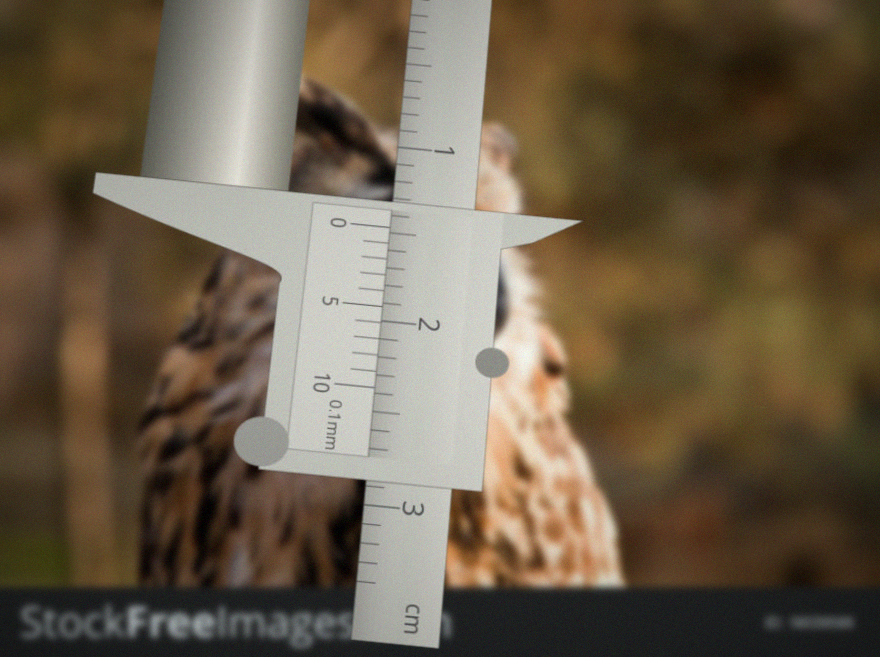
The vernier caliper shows 14.7 mm
